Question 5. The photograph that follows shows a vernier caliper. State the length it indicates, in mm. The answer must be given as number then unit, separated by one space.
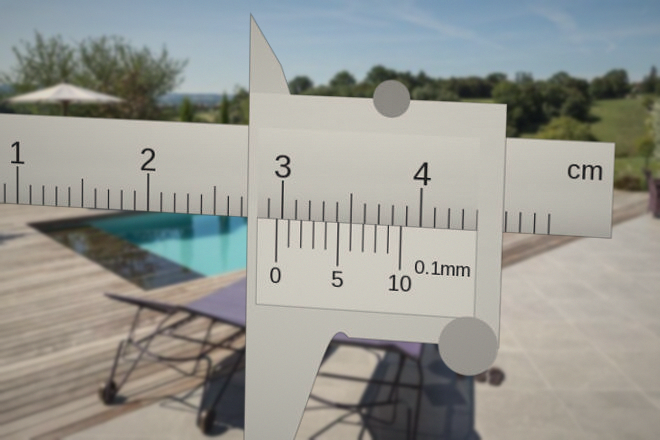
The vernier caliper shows 29.6 mm
